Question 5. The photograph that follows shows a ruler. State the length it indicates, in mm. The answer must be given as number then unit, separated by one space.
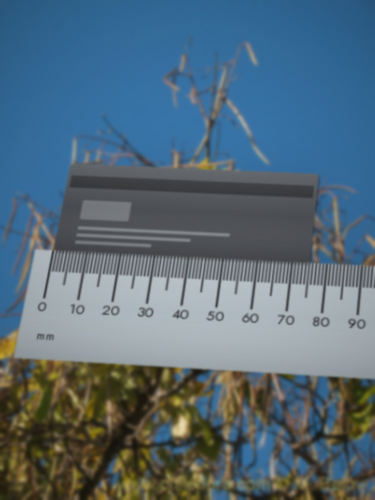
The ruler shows 75 mm
